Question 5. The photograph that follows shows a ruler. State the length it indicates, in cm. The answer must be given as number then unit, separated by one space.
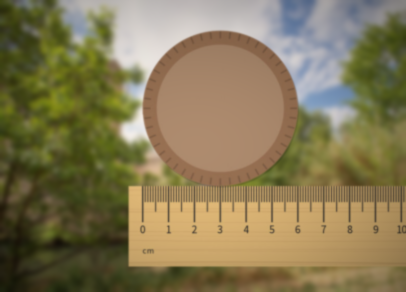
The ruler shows 6 cm
